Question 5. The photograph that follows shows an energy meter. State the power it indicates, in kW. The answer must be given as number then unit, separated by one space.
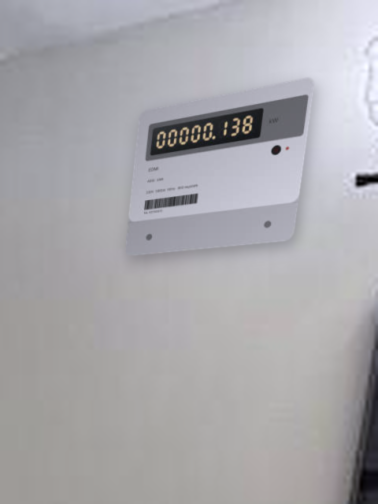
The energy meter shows 0.138 kW
